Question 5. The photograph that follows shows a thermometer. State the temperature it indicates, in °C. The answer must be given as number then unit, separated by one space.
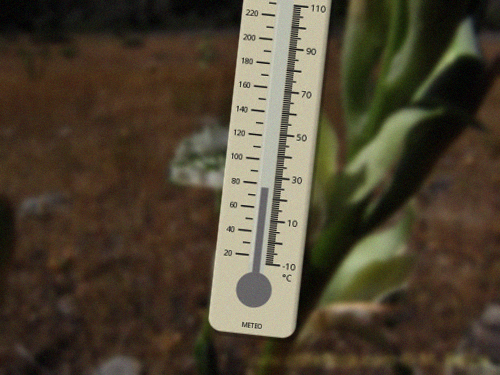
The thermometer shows 25 °C
